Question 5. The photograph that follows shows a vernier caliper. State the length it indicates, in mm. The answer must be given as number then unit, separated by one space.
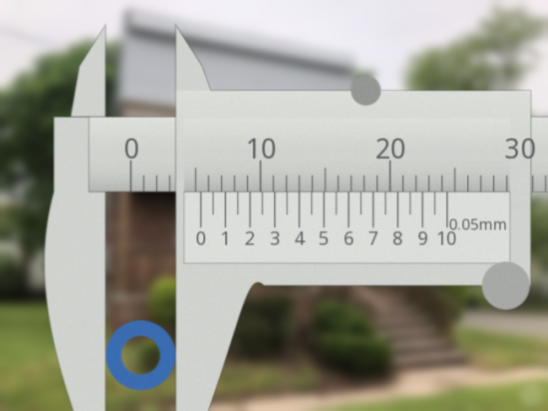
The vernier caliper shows 5.4 mm
